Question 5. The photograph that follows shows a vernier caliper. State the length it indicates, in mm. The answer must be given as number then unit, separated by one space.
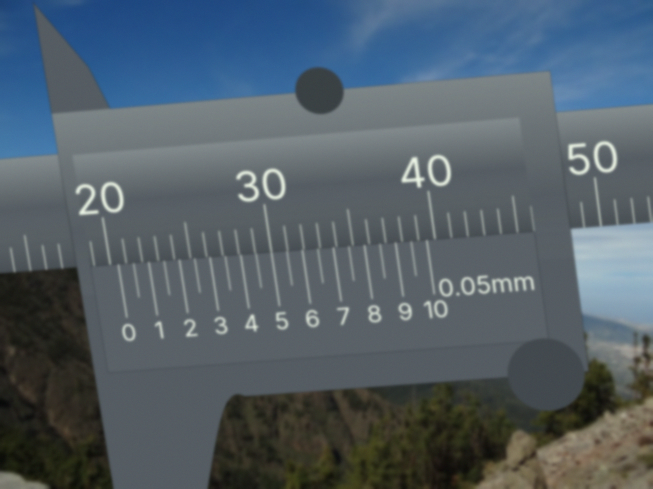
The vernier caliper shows 20.5 mm
